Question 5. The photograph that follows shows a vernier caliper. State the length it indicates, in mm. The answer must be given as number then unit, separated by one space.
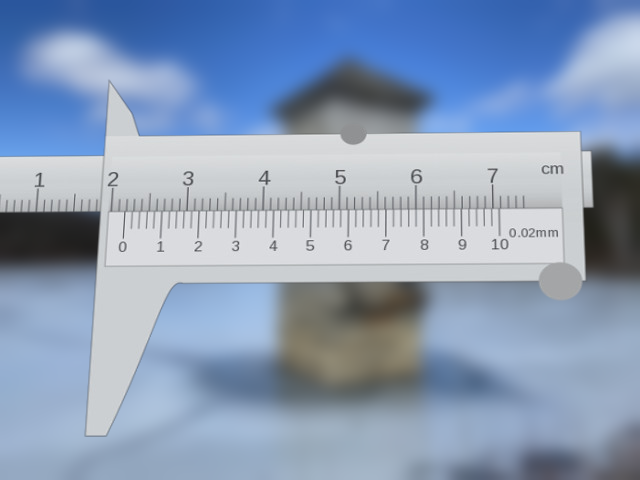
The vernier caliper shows 21.8 mm
